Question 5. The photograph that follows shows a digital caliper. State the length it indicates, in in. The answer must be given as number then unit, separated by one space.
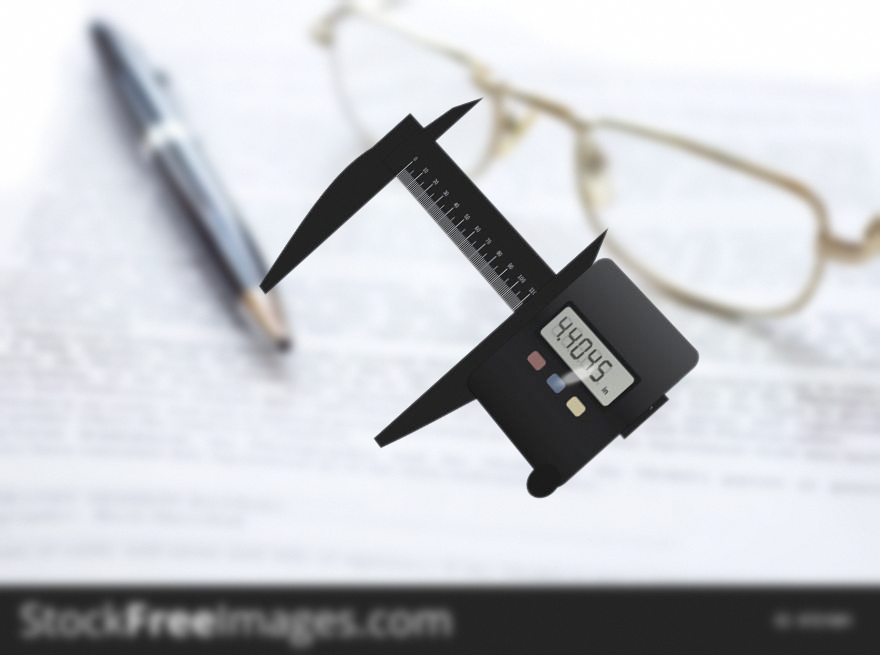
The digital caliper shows 4.4045 in
